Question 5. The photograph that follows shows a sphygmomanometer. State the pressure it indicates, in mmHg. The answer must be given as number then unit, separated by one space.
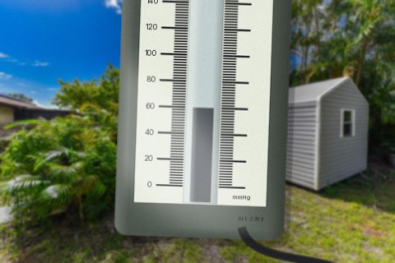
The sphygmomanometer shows 60 mmHg
